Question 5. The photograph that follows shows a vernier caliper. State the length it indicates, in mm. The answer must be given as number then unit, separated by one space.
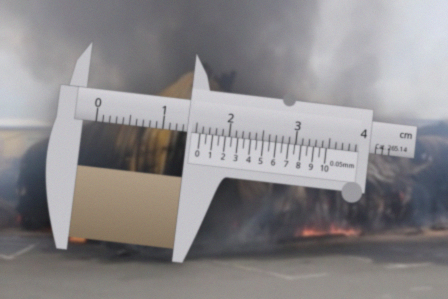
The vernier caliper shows 15.6 mm
